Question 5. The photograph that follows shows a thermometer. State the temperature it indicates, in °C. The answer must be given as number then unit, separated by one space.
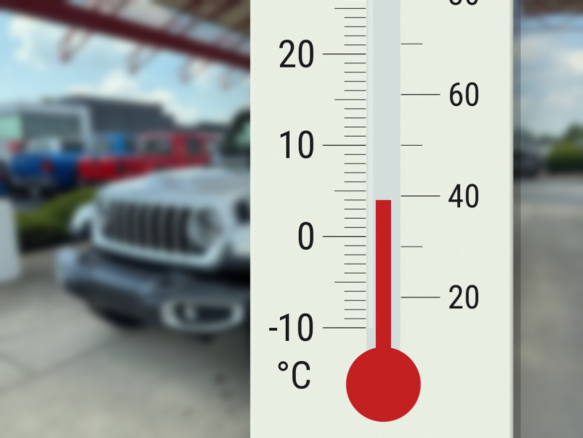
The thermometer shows 4 °C
